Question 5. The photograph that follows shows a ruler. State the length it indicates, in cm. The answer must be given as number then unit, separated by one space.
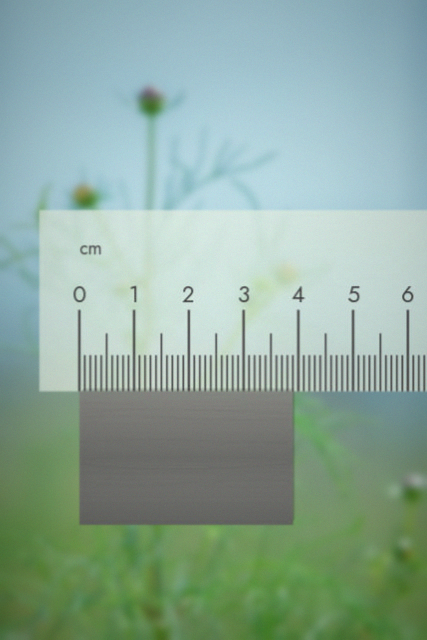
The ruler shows 3.9 cm
